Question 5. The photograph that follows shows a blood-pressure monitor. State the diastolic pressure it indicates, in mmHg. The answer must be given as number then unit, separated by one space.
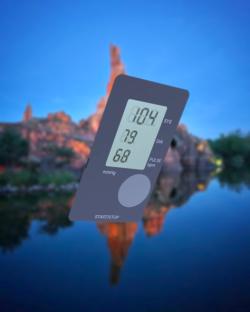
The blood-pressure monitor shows 79 mmHg
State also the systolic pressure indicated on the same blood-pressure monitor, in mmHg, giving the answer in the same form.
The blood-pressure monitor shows 104 mmHg
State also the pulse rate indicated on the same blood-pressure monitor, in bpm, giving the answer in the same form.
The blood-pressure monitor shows 68 bpm
